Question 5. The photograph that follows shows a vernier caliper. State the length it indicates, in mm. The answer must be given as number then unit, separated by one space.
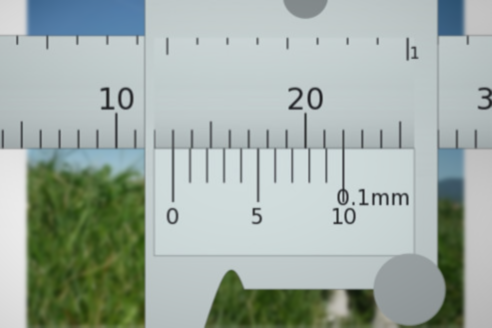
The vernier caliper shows 13.0 mm
